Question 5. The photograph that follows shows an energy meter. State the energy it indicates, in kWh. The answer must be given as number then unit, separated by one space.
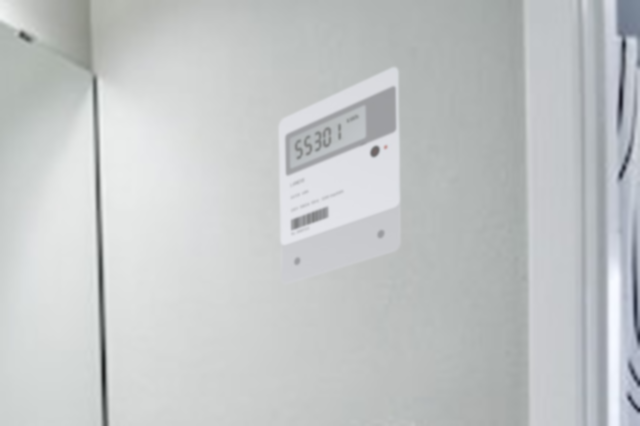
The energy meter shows 55301 kWh
